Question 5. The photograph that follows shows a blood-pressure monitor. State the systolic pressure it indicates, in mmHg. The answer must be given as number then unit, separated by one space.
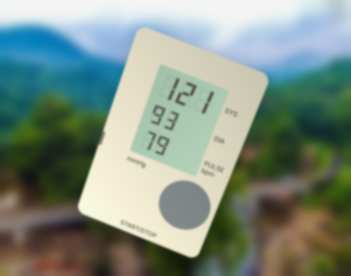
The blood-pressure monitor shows 121 mmHg
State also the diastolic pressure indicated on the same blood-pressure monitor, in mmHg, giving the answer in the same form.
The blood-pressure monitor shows 93 mmHg
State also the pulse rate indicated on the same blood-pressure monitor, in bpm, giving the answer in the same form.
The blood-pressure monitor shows 79 bpm
